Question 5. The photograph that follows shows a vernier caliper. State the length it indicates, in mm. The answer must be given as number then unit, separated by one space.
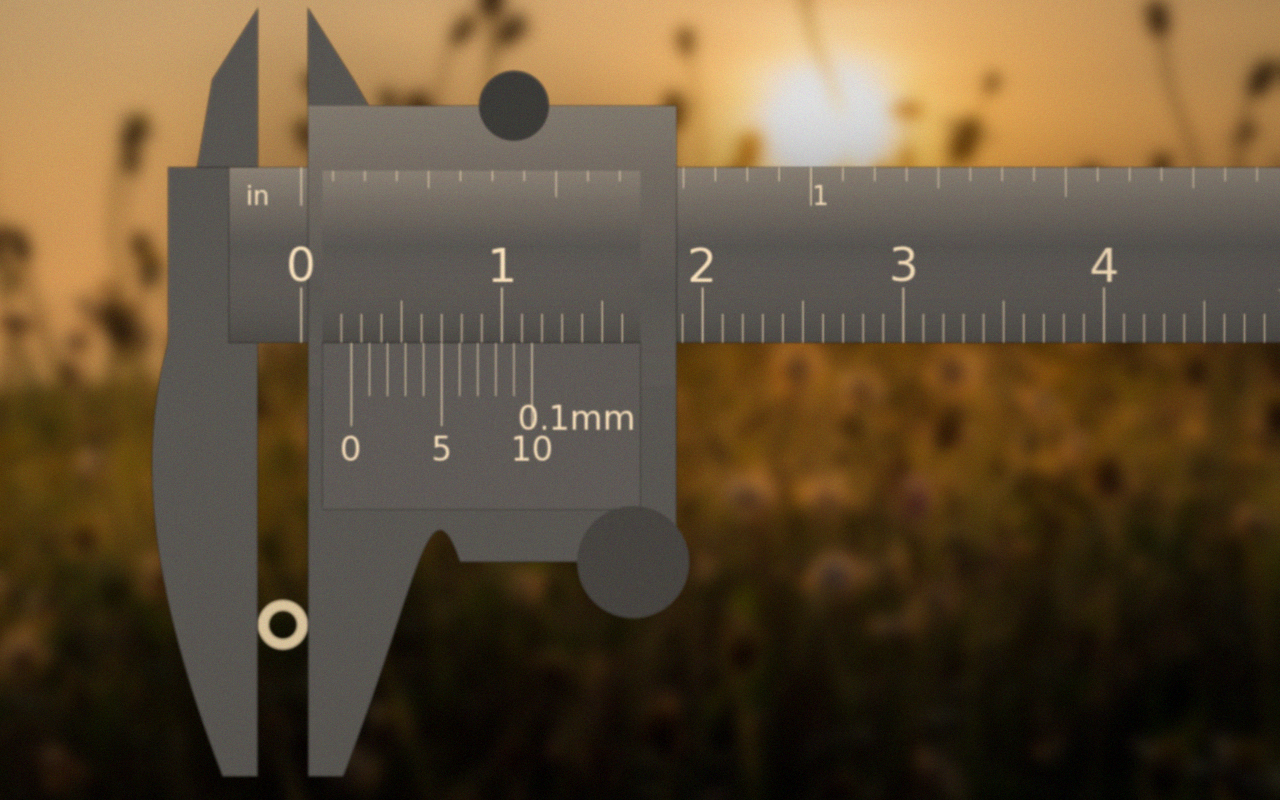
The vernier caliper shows 2.5 mm
